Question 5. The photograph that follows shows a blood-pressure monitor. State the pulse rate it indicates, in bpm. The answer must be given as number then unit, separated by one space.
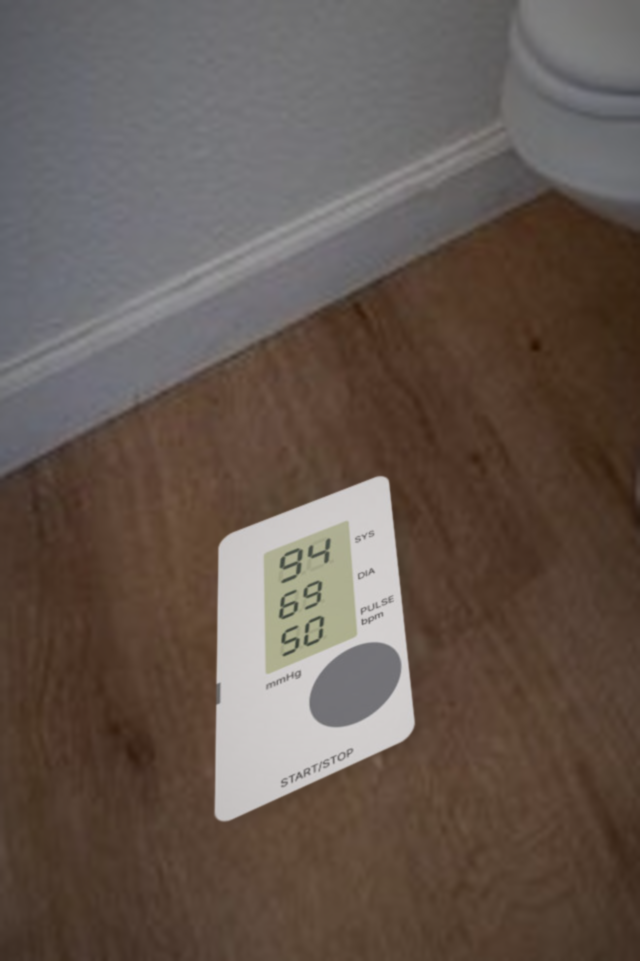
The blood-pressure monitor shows 50 bpm
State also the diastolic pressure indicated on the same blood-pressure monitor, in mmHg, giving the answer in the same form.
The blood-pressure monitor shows 69 mmHg
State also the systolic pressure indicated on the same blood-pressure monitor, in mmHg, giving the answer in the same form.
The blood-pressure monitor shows 94 mmHg
